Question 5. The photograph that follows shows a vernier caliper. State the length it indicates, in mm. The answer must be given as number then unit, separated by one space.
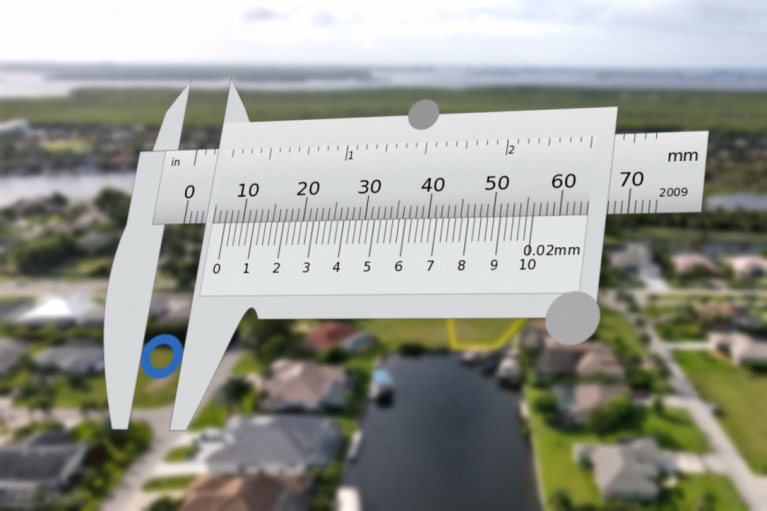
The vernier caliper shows 7.0 mm
